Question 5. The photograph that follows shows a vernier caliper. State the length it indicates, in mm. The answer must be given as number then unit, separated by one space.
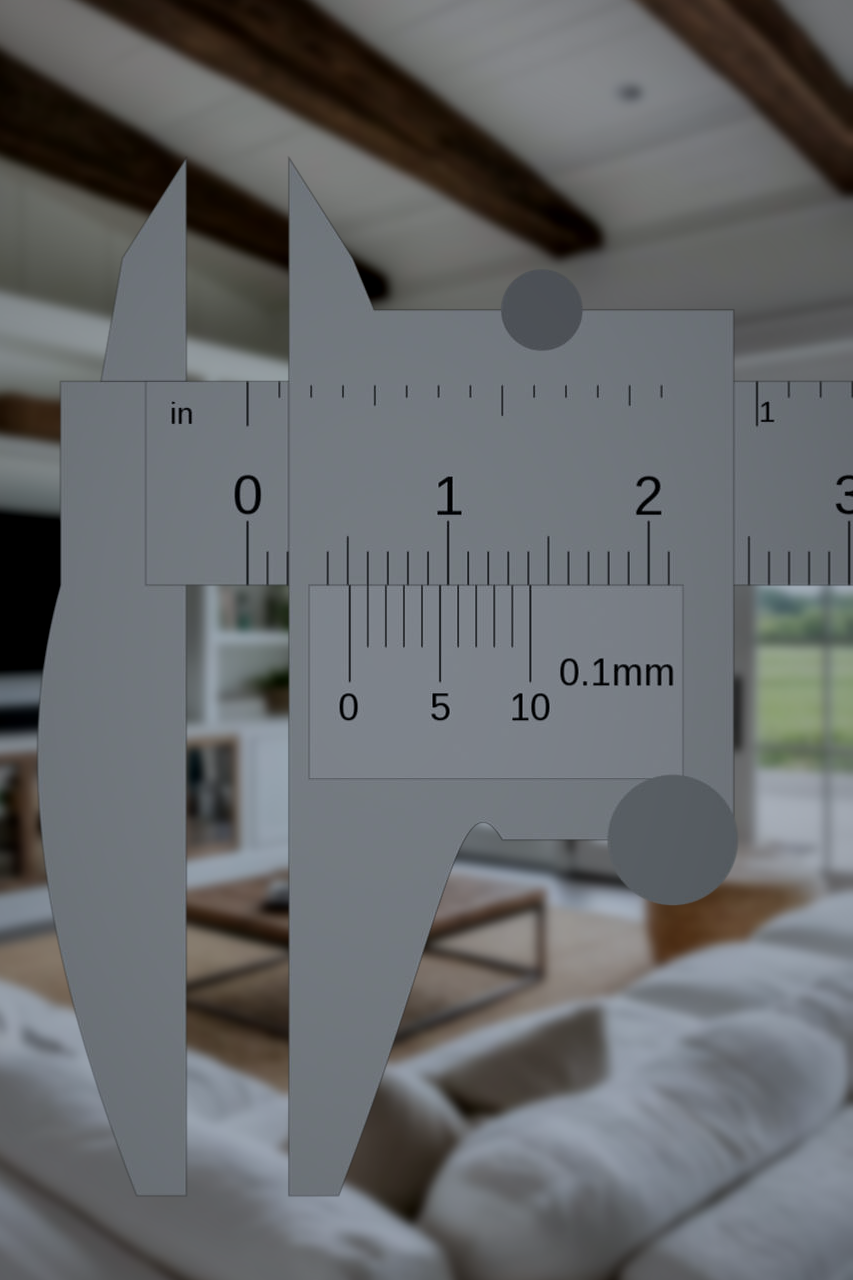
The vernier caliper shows 5.1 mm
